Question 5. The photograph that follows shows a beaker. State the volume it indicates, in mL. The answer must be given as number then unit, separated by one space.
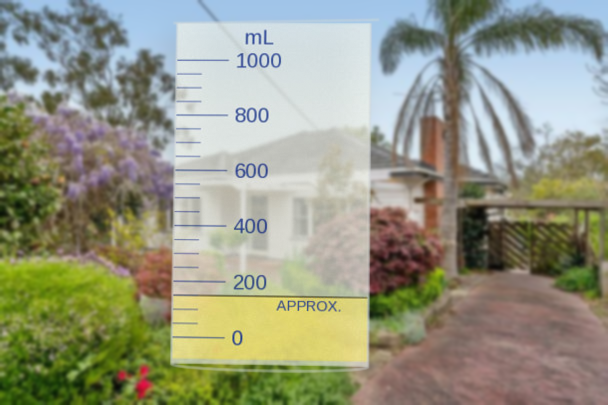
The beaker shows 150 mL
